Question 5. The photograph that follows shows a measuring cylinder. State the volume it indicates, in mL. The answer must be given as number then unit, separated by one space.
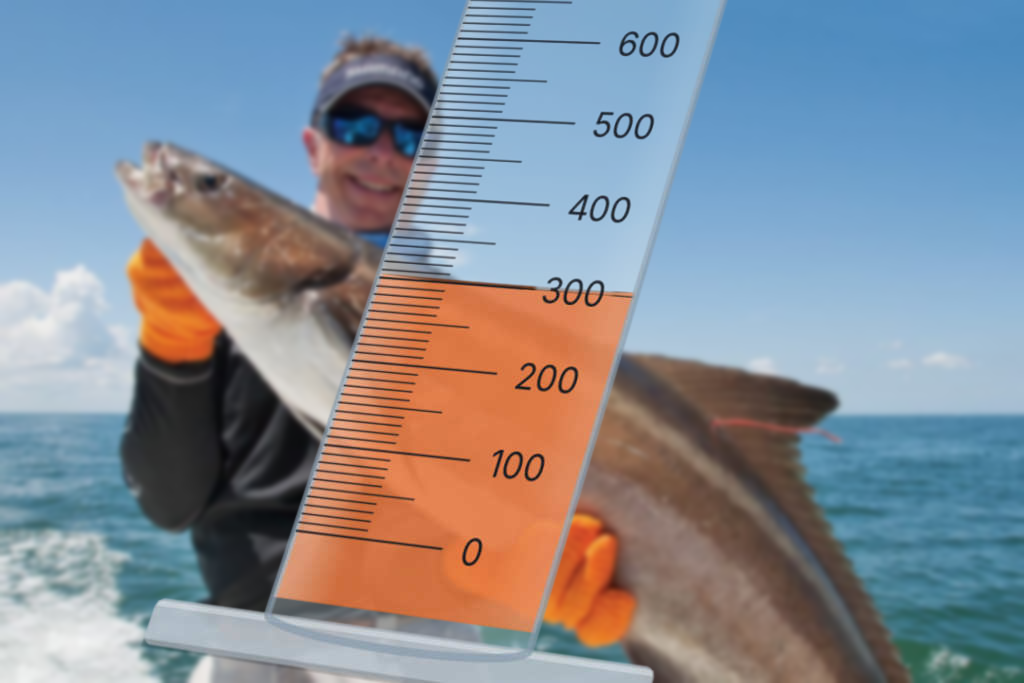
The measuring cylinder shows 300 mL
